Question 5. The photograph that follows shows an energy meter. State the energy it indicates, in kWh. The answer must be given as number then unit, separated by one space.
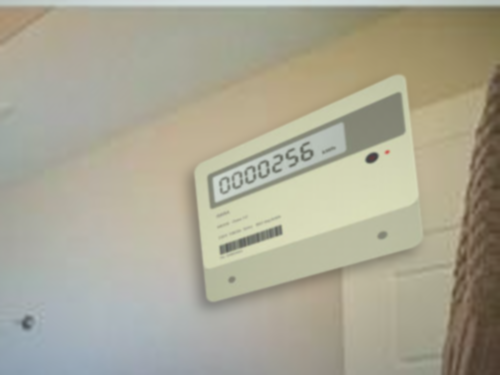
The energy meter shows 256 kWh
